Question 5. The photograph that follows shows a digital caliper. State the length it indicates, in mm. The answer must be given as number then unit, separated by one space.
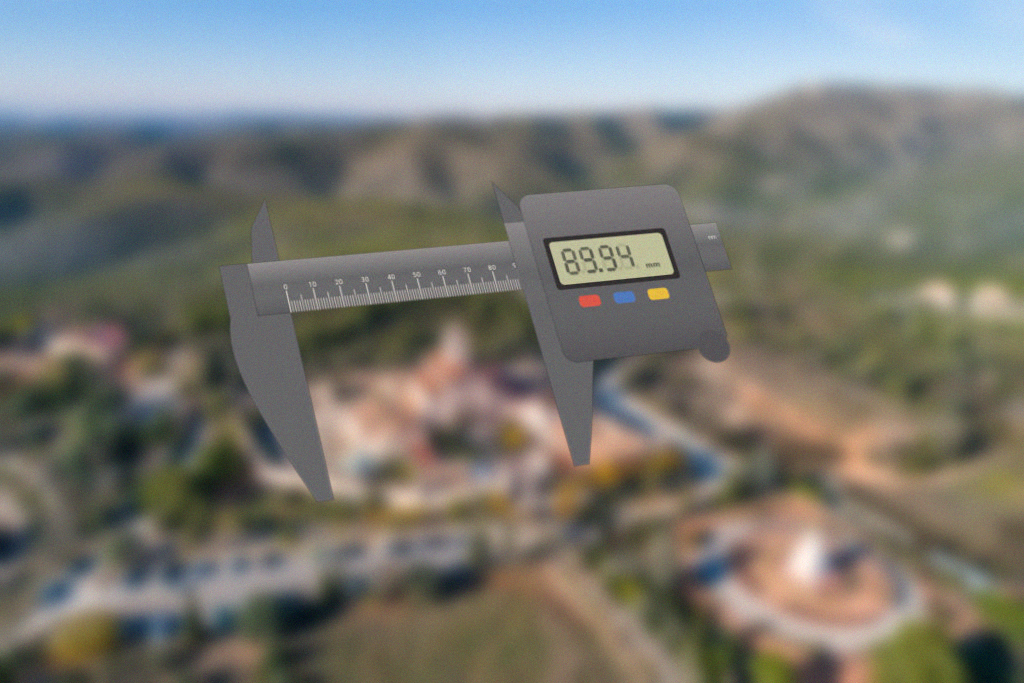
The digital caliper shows 89.94 mm
